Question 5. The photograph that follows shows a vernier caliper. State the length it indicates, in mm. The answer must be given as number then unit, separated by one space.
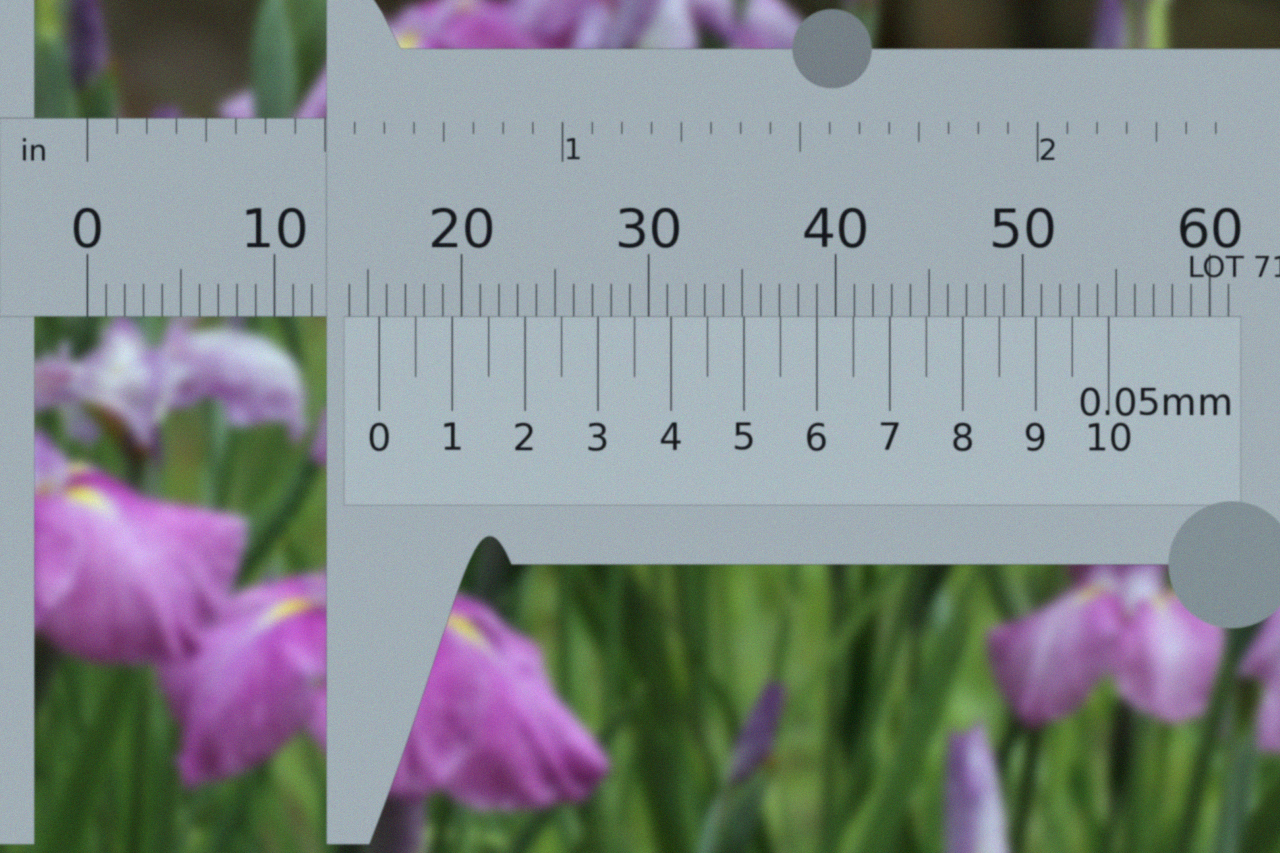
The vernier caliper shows 15.6 mm
